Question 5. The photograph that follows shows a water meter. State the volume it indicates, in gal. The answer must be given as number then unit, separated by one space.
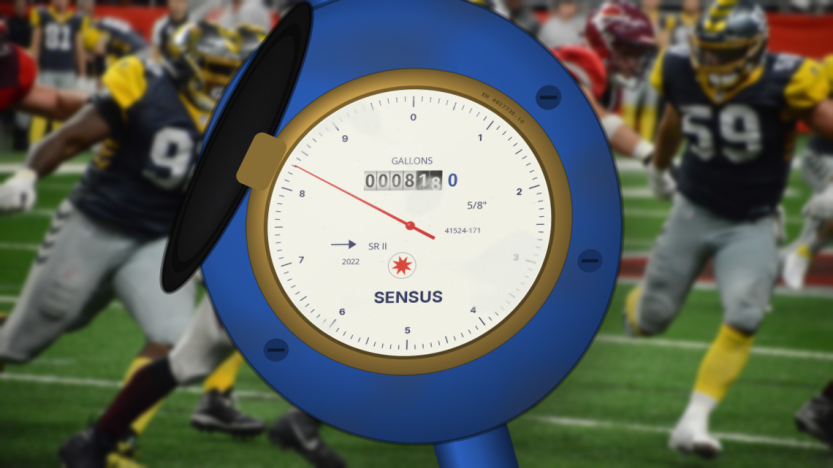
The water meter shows 8178.3 gal
